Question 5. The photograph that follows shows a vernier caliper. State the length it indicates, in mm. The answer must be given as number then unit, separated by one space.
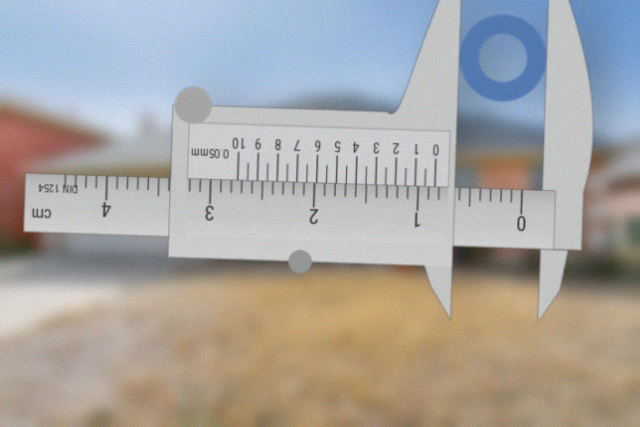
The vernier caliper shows 8.4 mm
